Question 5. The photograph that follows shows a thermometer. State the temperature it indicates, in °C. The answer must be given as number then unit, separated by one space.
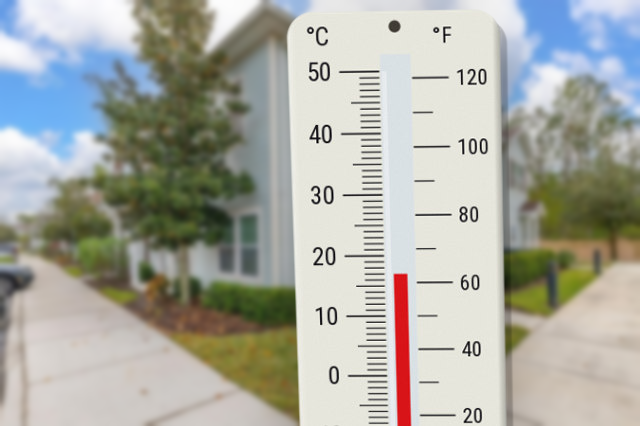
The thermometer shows 17 °C
